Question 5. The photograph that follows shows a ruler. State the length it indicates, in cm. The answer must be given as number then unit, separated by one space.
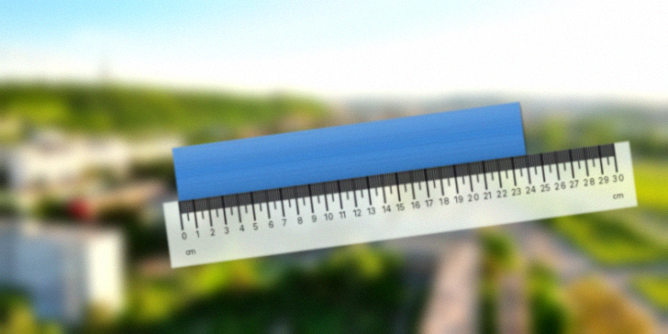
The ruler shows 24 cm
